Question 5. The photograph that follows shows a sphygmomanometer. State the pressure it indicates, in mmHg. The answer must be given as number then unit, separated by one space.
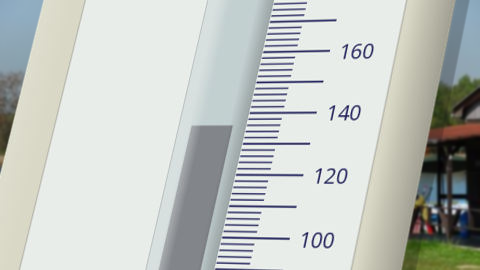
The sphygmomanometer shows 136 mmHg
